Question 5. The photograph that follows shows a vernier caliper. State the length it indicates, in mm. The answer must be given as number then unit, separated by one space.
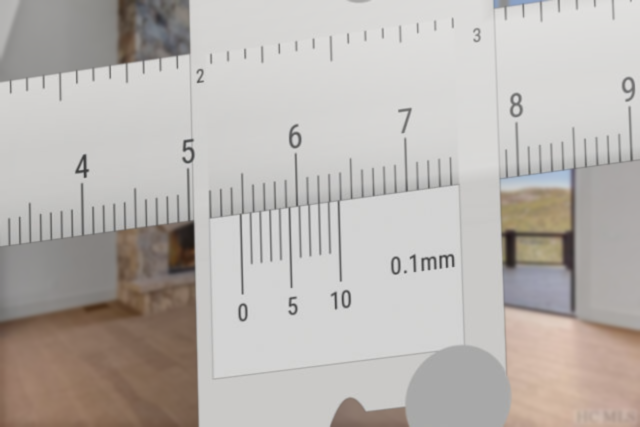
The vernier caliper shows 54.8 mm
